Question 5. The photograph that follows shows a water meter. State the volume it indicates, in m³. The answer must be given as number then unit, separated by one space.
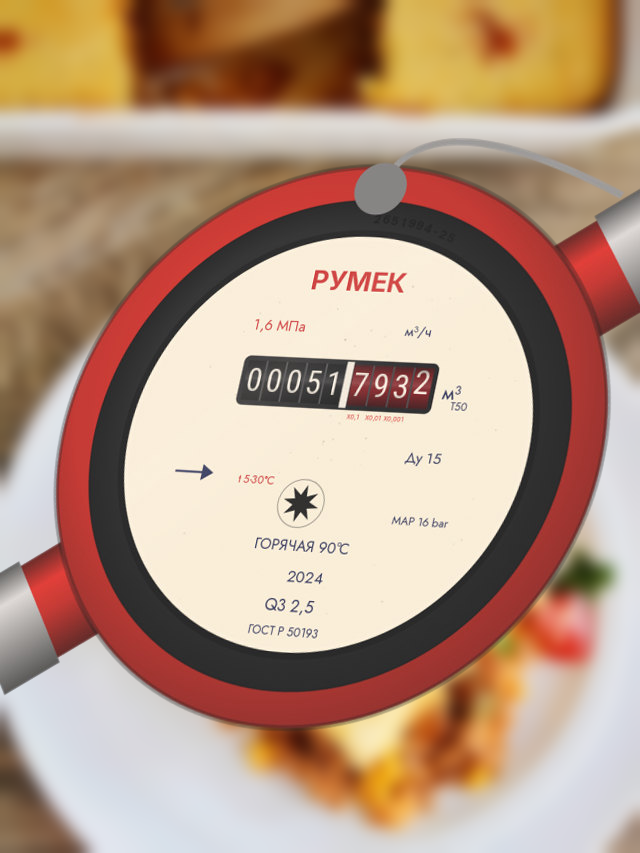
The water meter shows 51.7932 m³
